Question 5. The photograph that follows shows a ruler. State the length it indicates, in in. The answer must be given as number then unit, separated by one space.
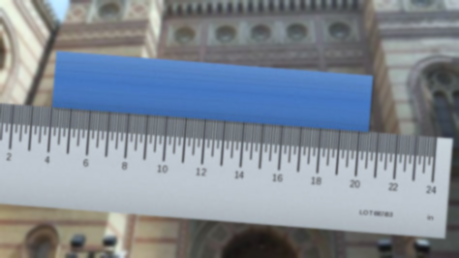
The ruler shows 16.5 in
